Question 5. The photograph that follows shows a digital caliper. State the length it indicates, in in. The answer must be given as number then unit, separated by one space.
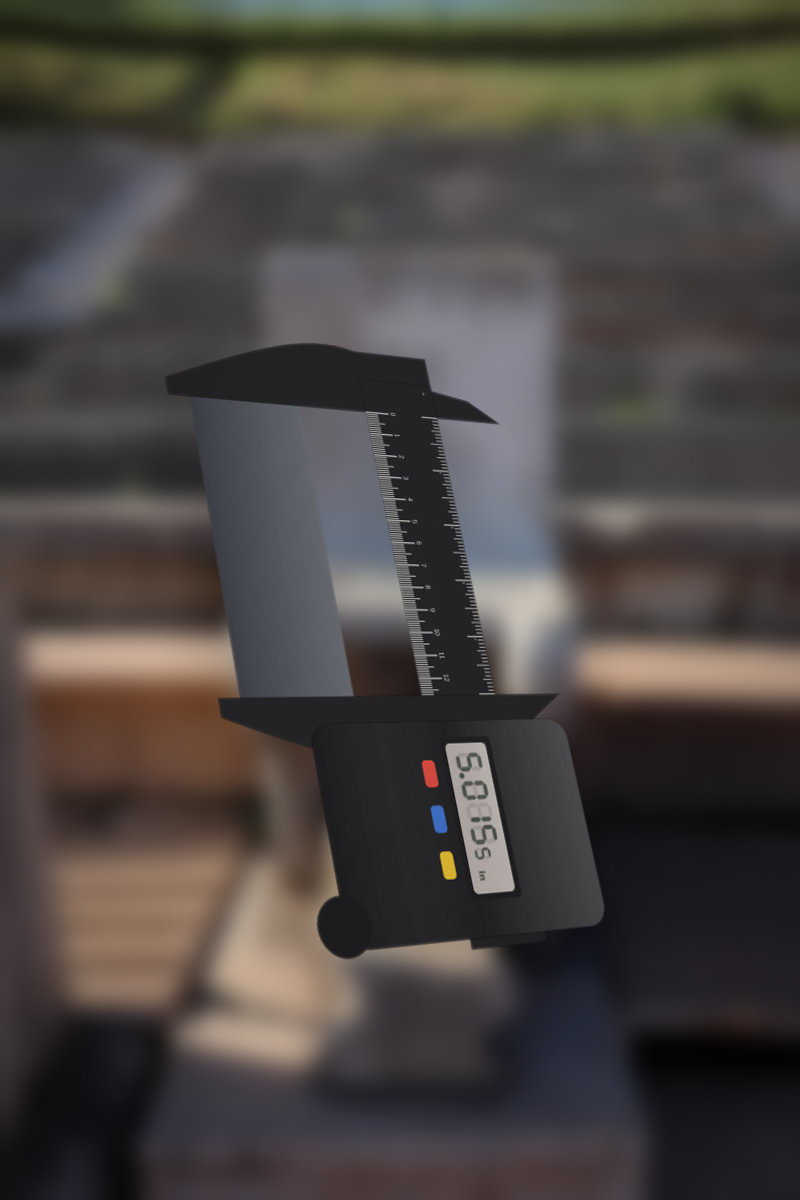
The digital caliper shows 5.0155 in
